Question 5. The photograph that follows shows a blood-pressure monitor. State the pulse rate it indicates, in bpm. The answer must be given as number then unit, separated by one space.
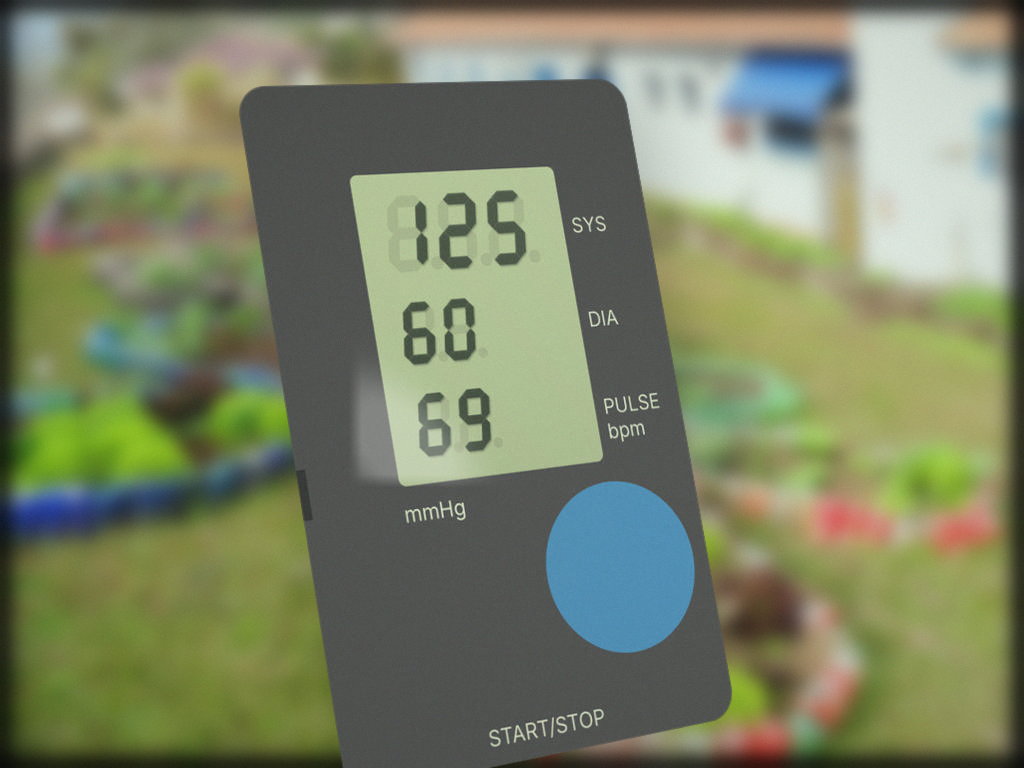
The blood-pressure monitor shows 69 bpm
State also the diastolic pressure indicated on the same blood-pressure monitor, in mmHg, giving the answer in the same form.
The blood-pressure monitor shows 60 mmHg
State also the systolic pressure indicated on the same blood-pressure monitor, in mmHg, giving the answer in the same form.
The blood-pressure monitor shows 125 mmHg
